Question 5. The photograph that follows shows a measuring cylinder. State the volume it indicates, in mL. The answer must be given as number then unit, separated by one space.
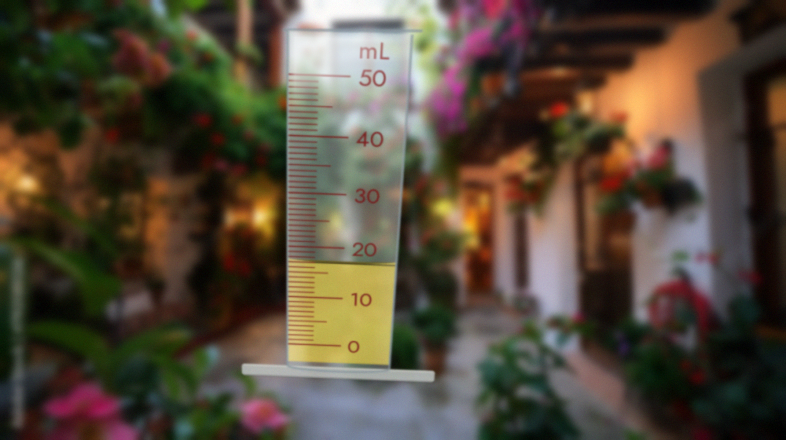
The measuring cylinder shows 17 mL
